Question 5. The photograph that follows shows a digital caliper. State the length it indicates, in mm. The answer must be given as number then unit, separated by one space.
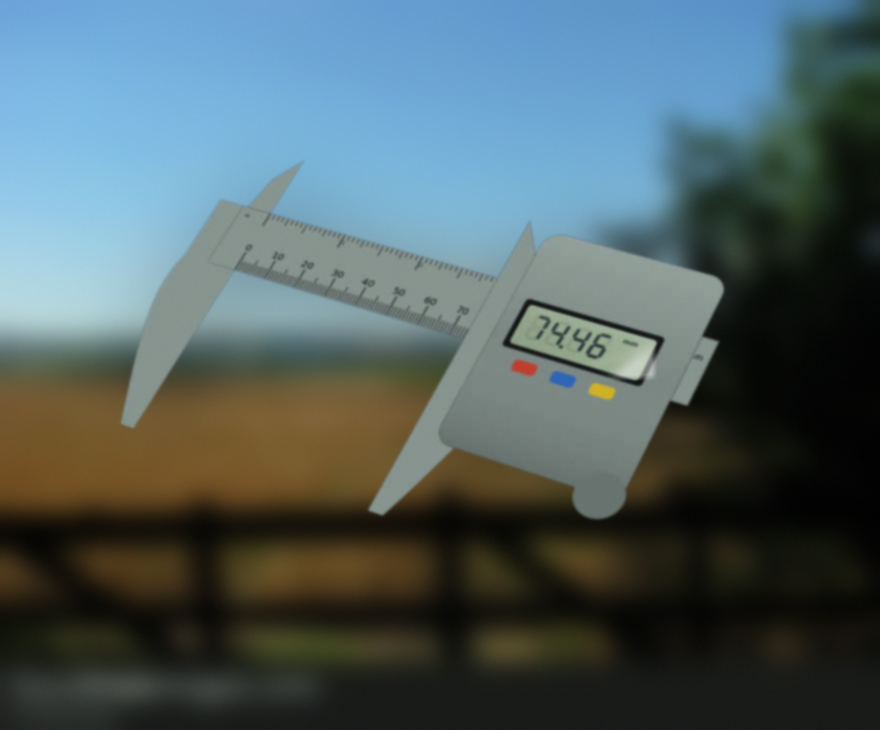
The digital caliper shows 74.46 mm
